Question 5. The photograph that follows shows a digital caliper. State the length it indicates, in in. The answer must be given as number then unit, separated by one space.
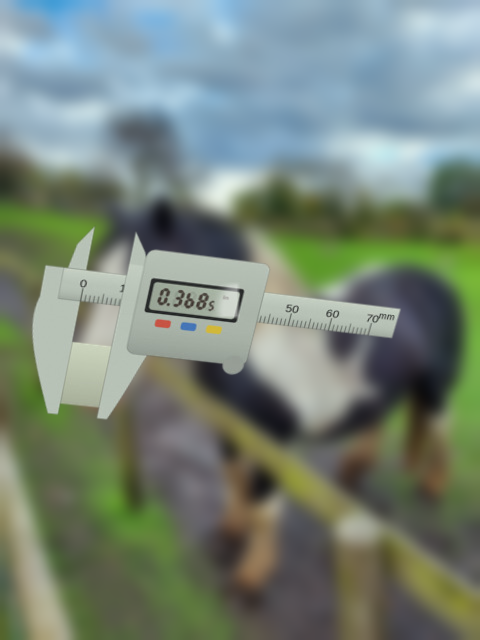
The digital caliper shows 0.3685 in
